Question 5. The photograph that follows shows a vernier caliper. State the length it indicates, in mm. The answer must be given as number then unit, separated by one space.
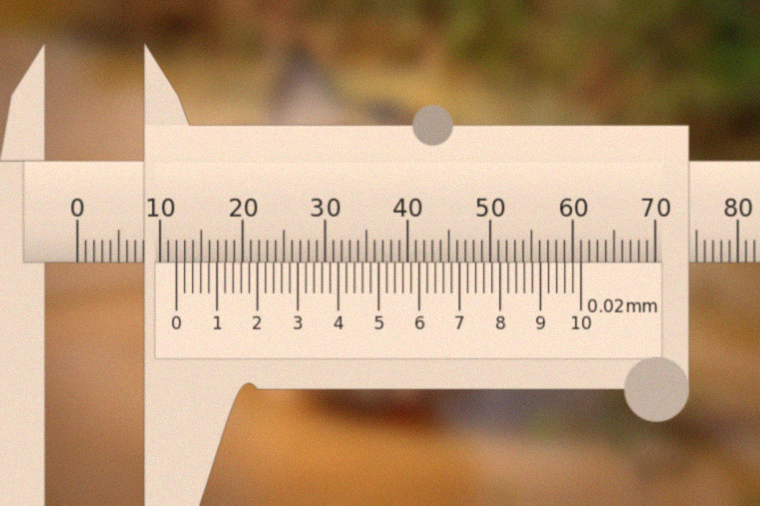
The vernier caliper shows 12.0 mm
